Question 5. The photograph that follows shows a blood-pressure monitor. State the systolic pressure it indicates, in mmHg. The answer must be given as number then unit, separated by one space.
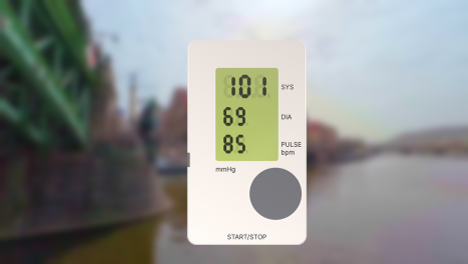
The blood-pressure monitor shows 101 mmHg
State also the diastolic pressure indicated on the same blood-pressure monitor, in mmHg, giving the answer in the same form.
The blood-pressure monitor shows 69 mmHg
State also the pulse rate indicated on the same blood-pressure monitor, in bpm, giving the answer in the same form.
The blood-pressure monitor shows 85 bpm
